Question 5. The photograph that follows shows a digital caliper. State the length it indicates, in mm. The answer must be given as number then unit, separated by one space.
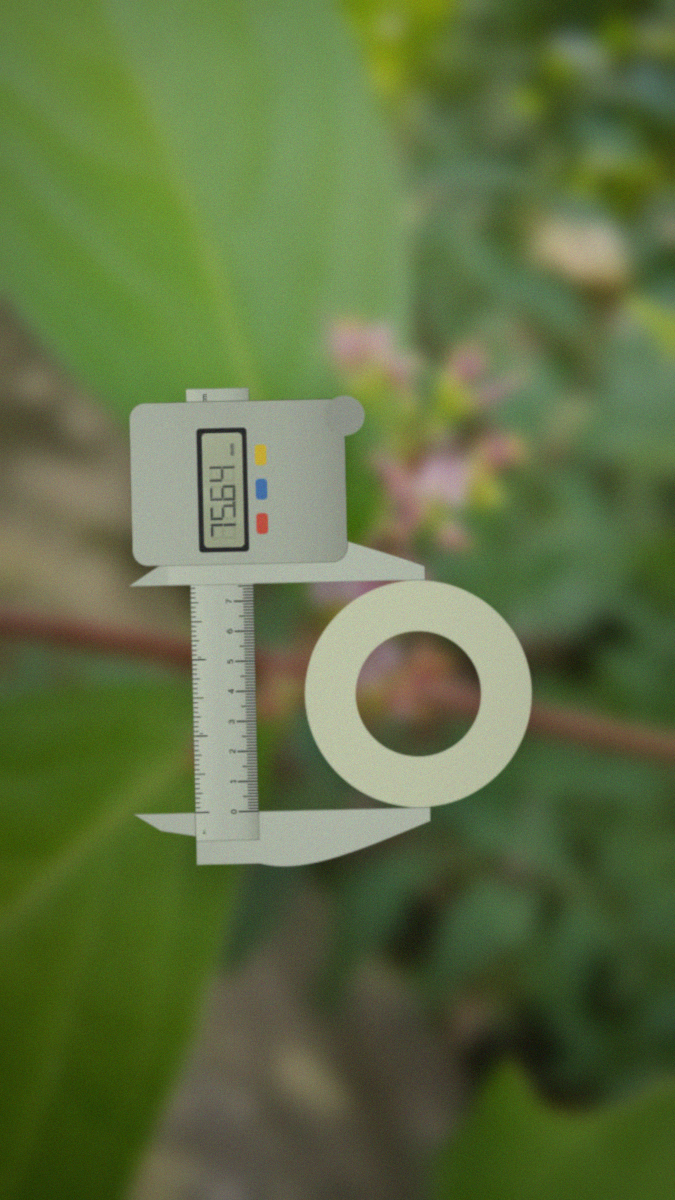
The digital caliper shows 75.64 mm
